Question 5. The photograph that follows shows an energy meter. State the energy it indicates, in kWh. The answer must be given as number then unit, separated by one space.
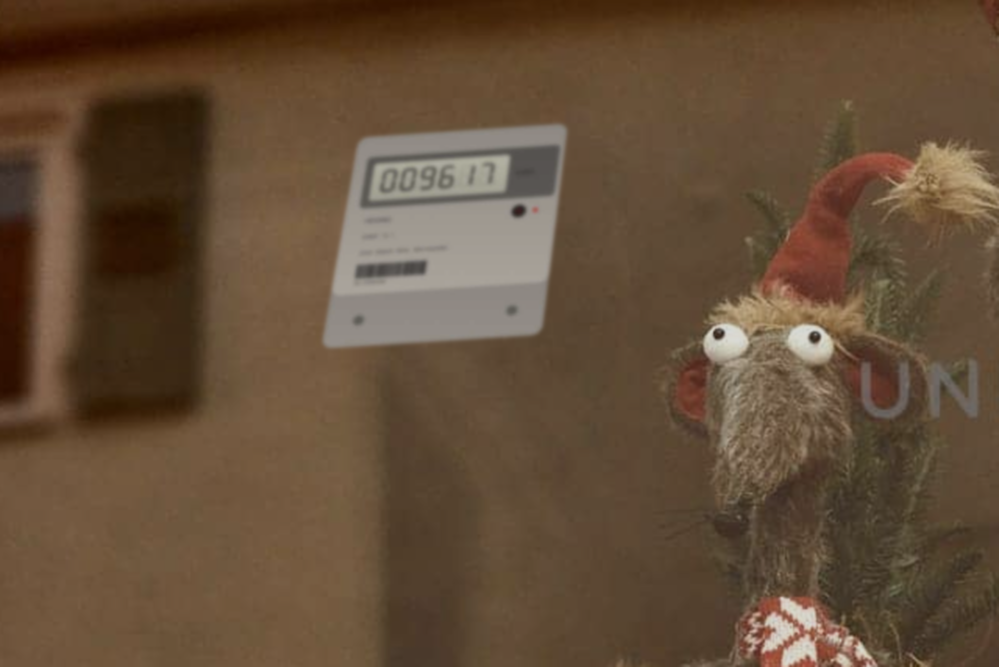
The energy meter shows 9617 kWh
